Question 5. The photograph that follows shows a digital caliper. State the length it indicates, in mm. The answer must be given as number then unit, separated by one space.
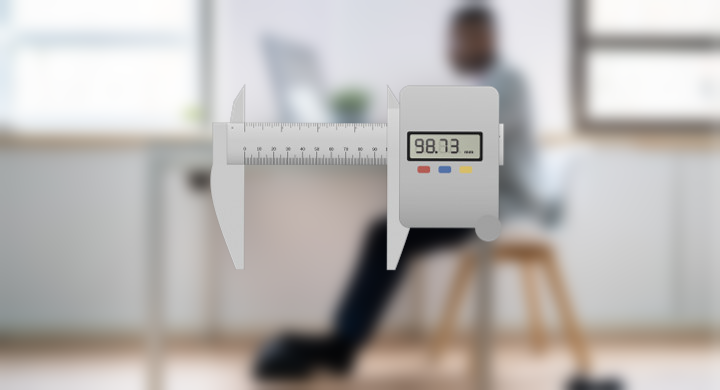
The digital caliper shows 98.73 mm
